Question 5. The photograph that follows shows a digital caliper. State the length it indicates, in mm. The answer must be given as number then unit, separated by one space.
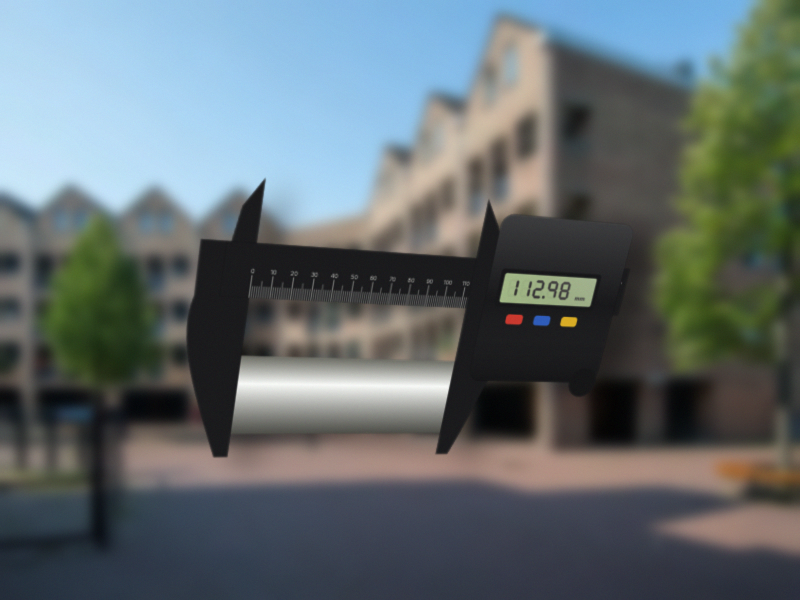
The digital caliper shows 112.98 mm
